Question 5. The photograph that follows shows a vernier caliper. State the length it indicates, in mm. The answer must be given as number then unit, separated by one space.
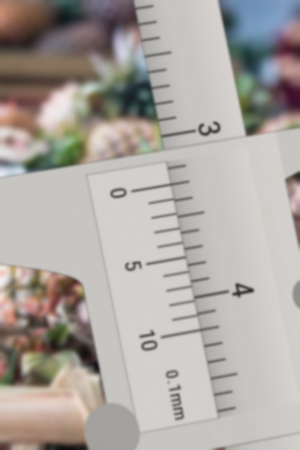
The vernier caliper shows 33.0 mm
